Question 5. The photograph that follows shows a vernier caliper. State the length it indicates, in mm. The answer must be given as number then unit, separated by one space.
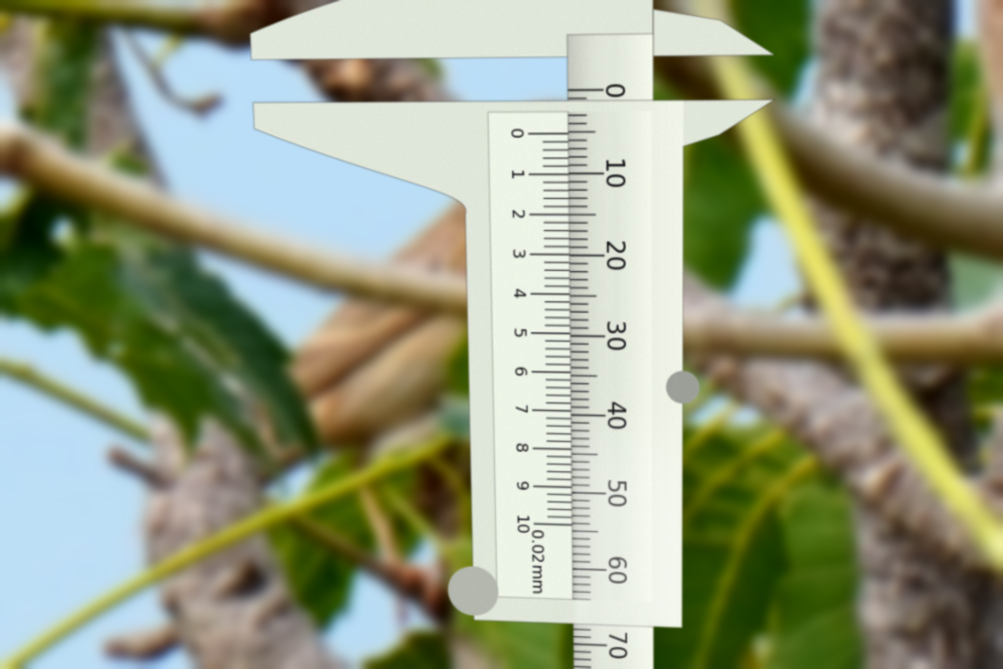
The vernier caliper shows 5.2 mm
